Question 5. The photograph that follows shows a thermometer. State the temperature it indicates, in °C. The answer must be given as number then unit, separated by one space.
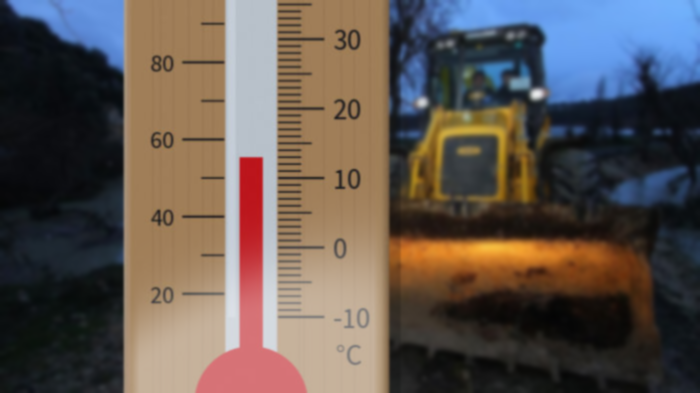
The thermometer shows 13 °C
